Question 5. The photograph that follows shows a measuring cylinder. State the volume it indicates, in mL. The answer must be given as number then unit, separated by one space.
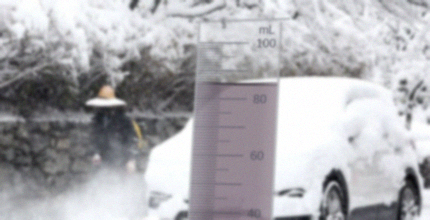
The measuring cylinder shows 85 mL
